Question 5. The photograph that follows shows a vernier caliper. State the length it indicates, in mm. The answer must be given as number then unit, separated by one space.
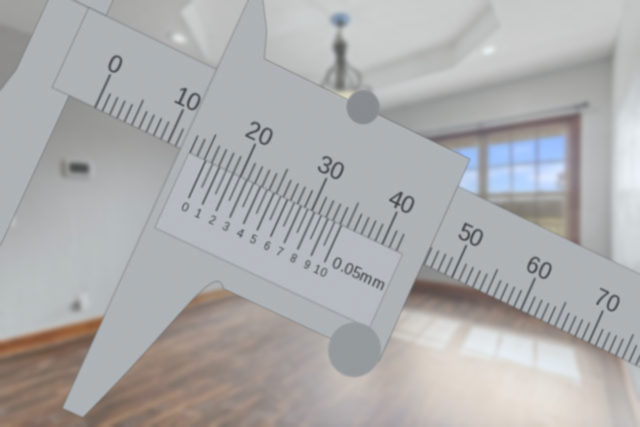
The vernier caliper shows 15.2 mm
